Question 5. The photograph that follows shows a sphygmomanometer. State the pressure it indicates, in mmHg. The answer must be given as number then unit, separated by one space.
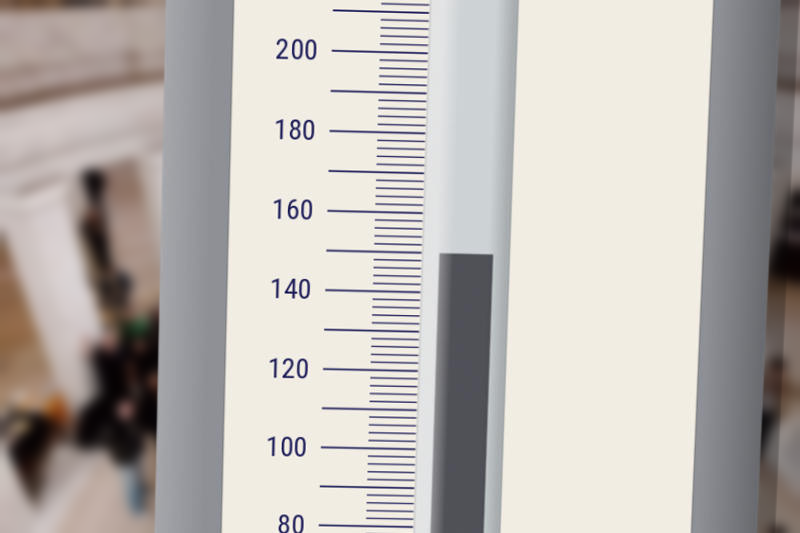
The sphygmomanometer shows 150 mmHg
